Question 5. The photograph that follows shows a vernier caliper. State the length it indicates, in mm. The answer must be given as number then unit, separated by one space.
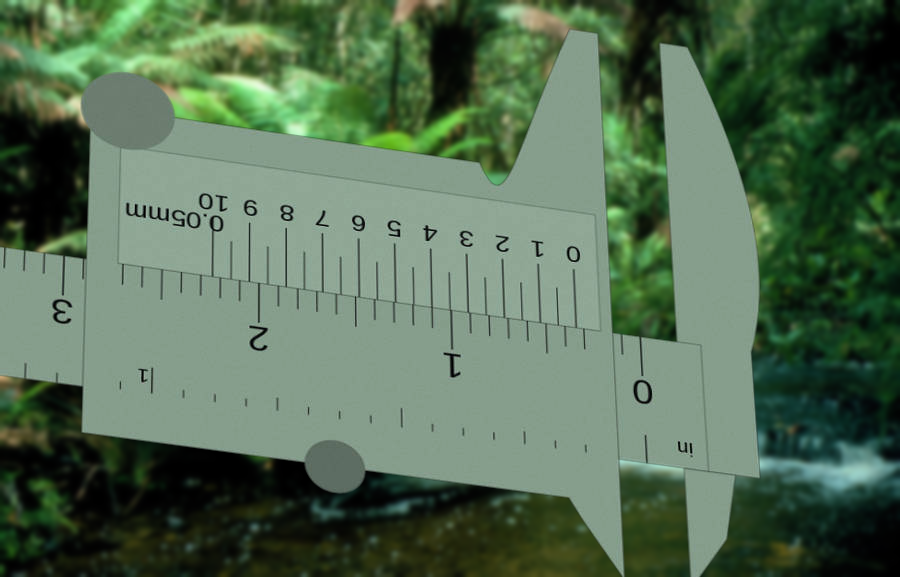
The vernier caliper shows 3.4 mm
